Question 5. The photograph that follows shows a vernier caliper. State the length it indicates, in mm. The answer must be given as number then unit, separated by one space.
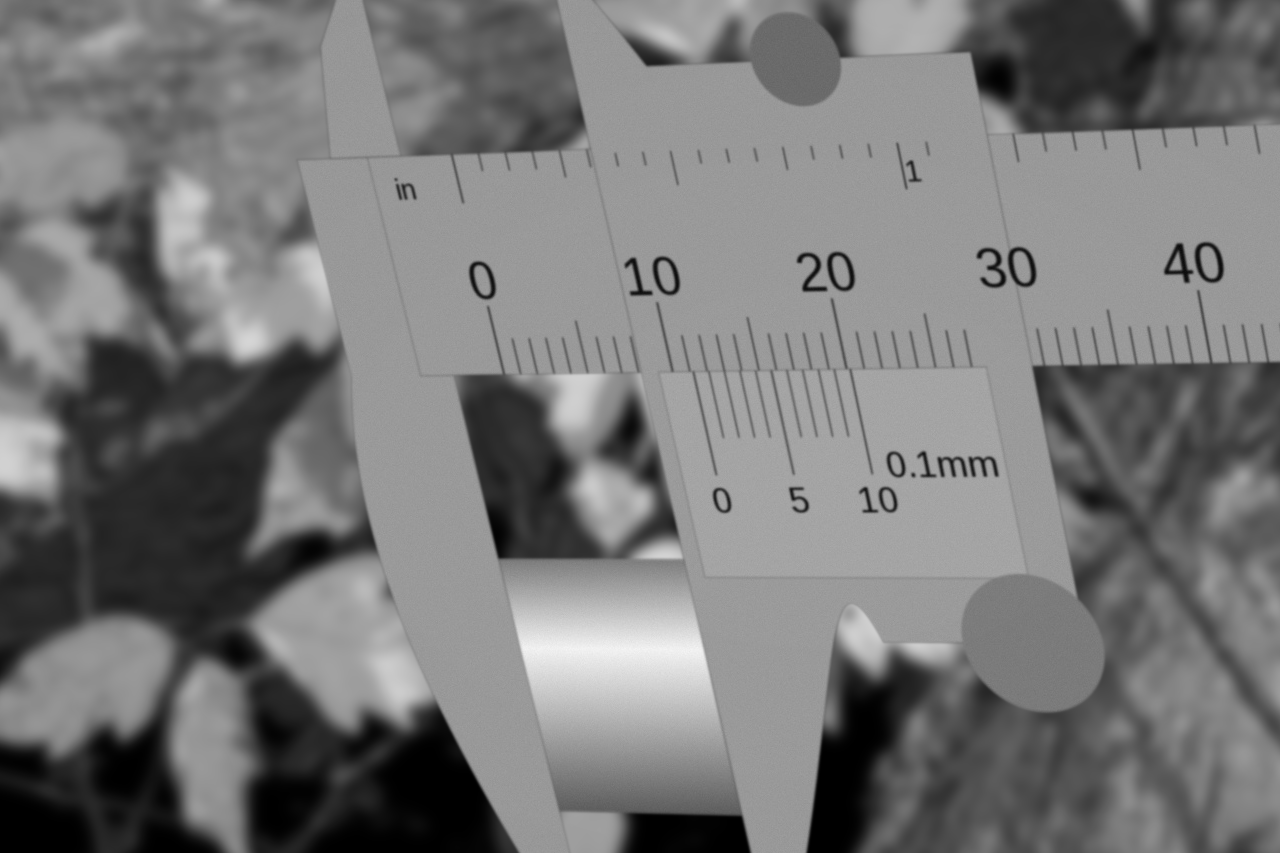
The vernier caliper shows 11.2 mm
